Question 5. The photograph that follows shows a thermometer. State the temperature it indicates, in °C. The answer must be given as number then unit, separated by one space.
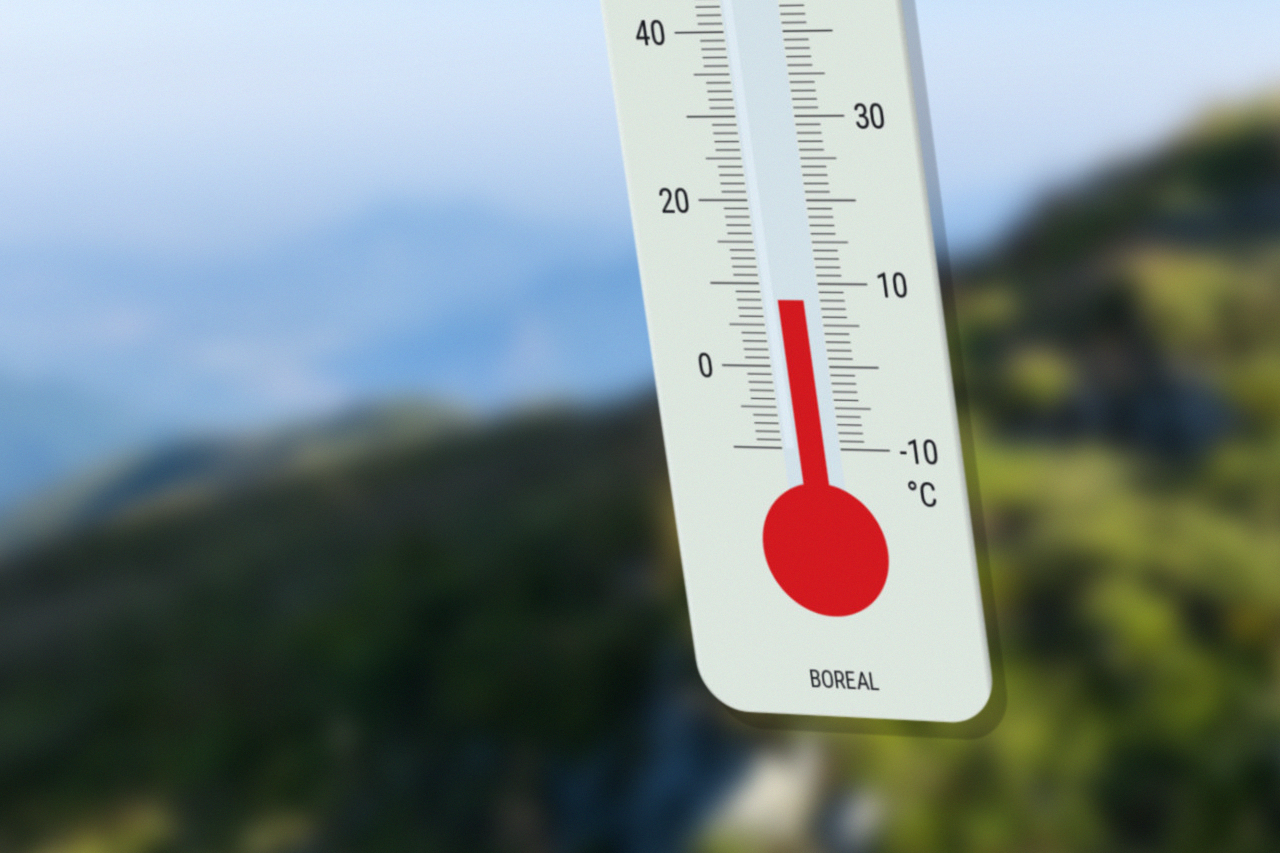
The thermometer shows 8 °C
